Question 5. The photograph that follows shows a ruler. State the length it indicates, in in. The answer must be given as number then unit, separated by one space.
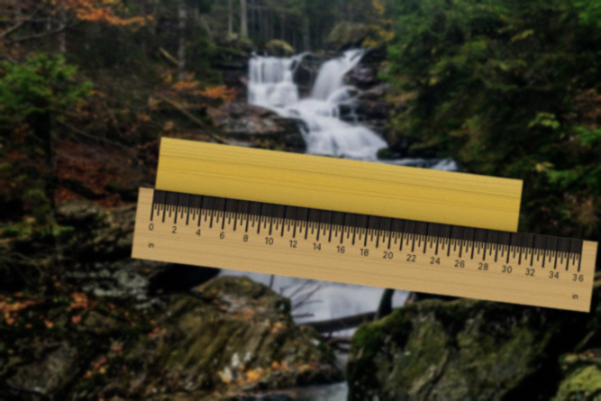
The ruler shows 30.5 in
